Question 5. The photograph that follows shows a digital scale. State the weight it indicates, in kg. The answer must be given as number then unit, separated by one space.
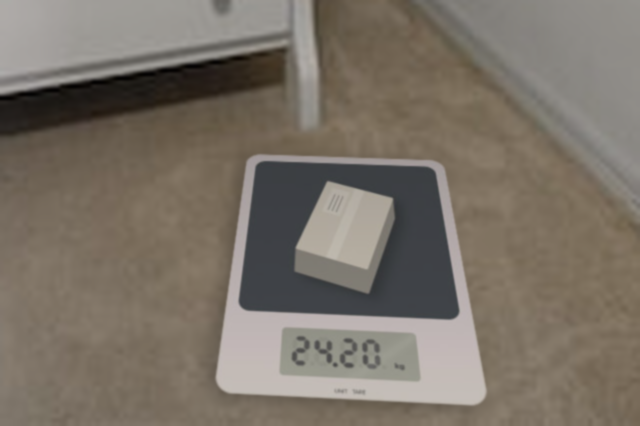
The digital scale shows 24.20 kg
